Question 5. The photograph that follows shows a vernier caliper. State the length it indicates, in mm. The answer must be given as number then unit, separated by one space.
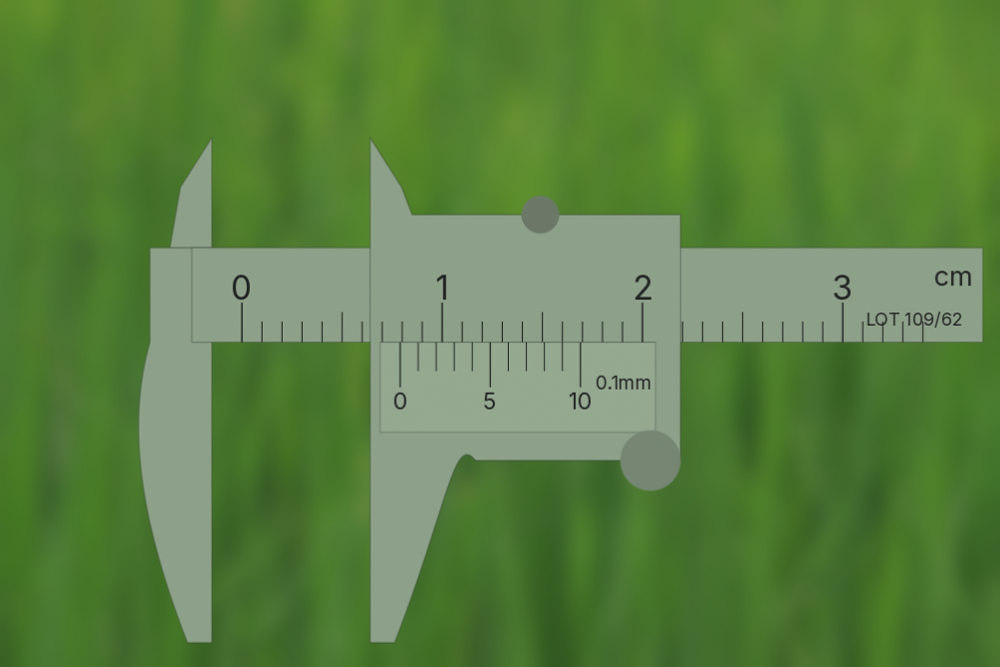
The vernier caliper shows 7.9 mm
